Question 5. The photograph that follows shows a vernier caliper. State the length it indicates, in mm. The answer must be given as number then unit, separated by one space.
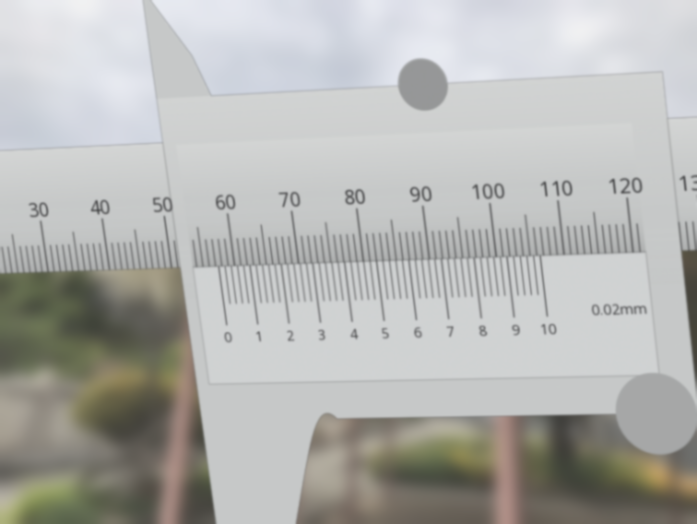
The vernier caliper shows 57.5 mm
